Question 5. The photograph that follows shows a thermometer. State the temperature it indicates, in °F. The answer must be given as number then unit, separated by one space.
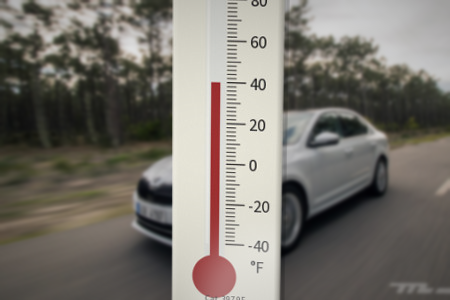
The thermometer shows 40 °F
